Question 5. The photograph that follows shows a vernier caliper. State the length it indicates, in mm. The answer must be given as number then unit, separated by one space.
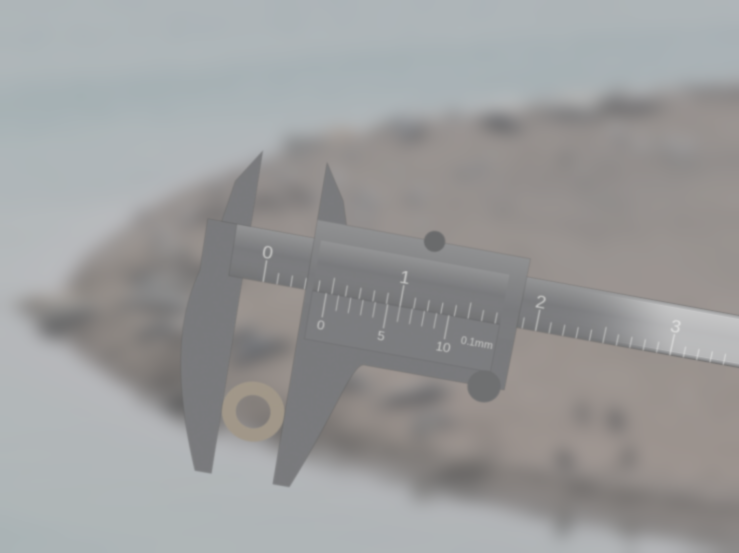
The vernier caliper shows 4.6 mm
